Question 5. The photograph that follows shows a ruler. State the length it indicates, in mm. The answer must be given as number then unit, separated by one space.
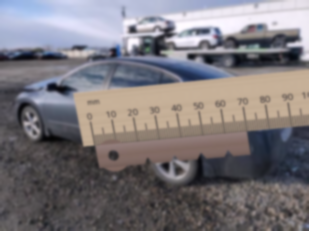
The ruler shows 70 mm
